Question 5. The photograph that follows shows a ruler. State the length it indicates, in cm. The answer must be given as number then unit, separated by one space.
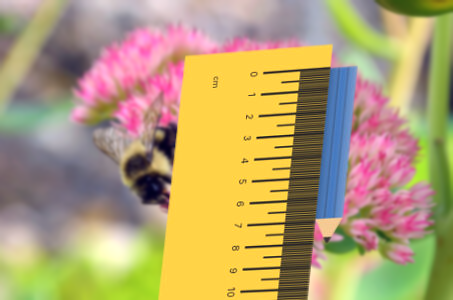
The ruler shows 8 cm
